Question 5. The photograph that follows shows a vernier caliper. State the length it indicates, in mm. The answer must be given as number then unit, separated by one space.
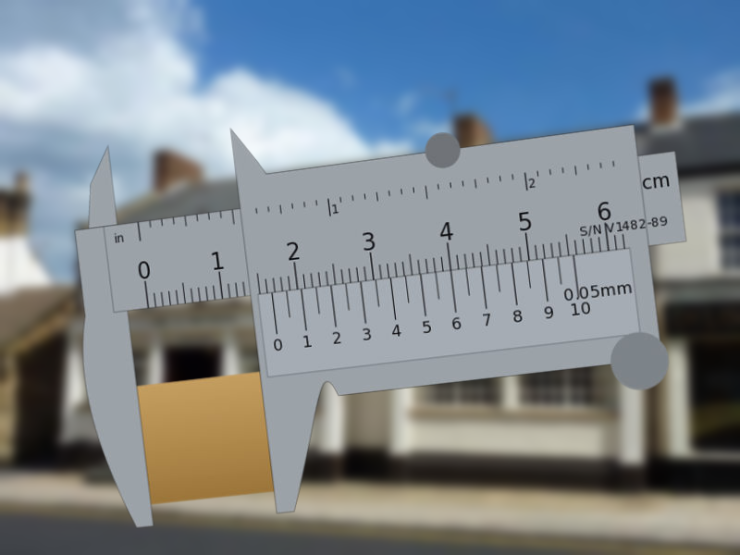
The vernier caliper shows 16.6 mm
